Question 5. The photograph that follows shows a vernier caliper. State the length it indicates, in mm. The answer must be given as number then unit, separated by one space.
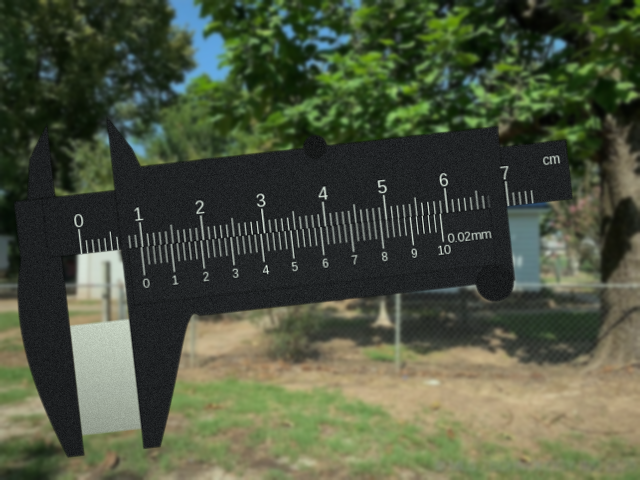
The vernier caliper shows 9.8 mm
